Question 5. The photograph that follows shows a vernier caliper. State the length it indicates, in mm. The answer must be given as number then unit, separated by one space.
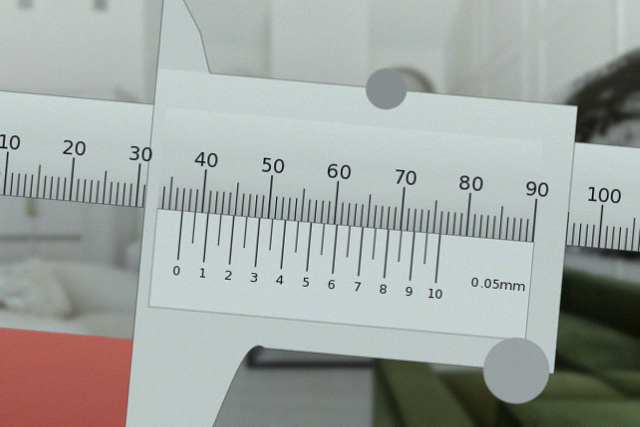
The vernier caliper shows 37.0 mm
